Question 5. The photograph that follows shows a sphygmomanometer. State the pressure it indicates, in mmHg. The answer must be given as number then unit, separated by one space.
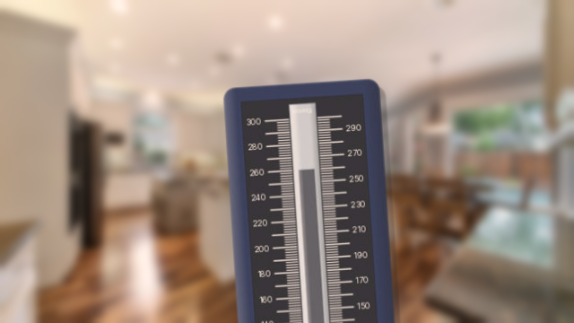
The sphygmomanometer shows 260 mmHg
